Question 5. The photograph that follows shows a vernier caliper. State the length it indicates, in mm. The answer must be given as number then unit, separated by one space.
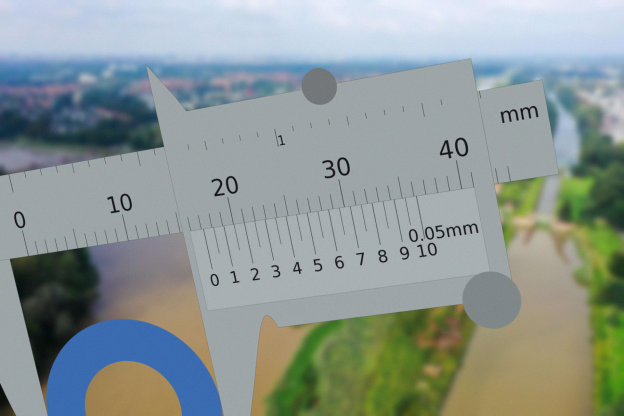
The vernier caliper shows 17.2 mm
